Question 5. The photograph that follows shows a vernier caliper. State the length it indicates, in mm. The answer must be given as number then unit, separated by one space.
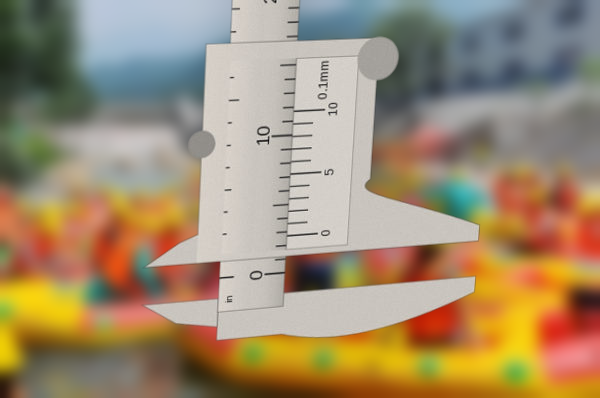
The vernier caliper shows 2.7 mm
